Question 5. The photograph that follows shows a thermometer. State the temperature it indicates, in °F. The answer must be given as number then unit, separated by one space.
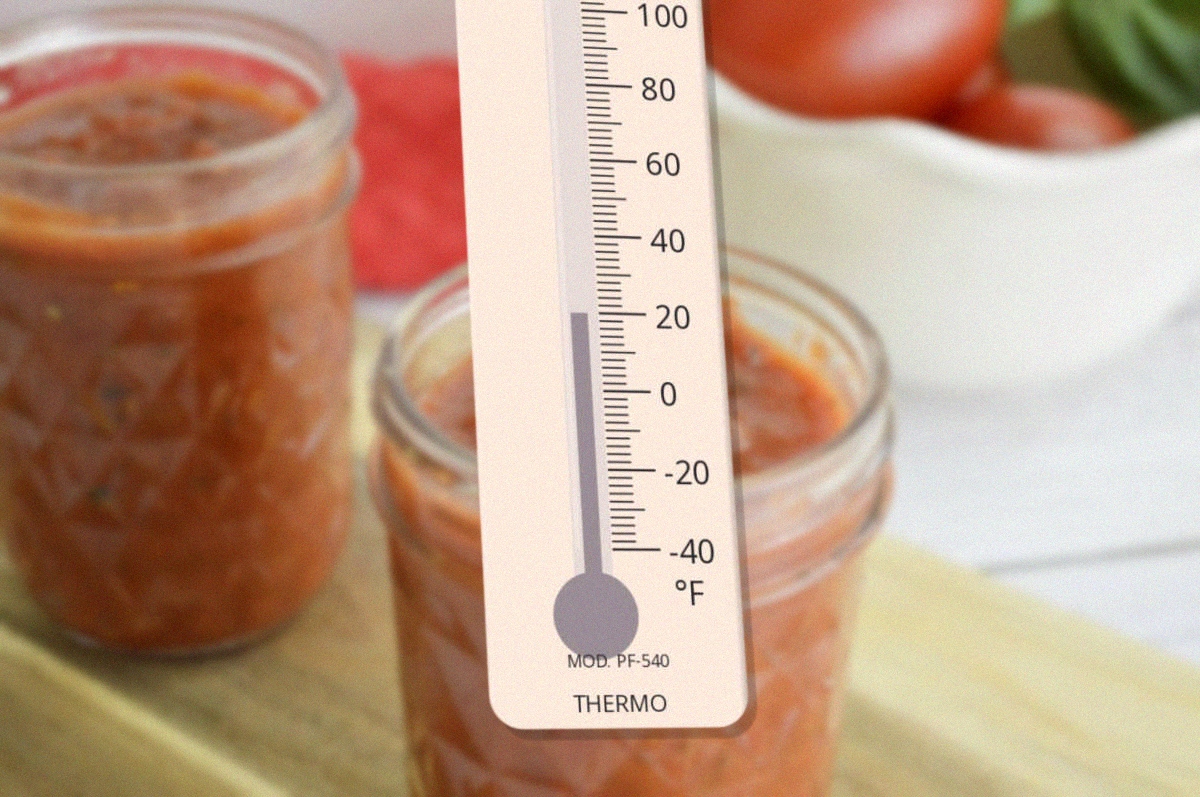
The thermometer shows 20 °F
